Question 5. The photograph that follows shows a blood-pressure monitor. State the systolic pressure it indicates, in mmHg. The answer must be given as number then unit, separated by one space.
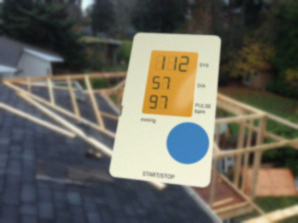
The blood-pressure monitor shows 112 mmHg
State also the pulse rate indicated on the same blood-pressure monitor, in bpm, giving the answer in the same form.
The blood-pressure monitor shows 97 bpm
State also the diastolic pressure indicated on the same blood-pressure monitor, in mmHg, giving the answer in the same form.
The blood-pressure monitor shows 57 mmHg
